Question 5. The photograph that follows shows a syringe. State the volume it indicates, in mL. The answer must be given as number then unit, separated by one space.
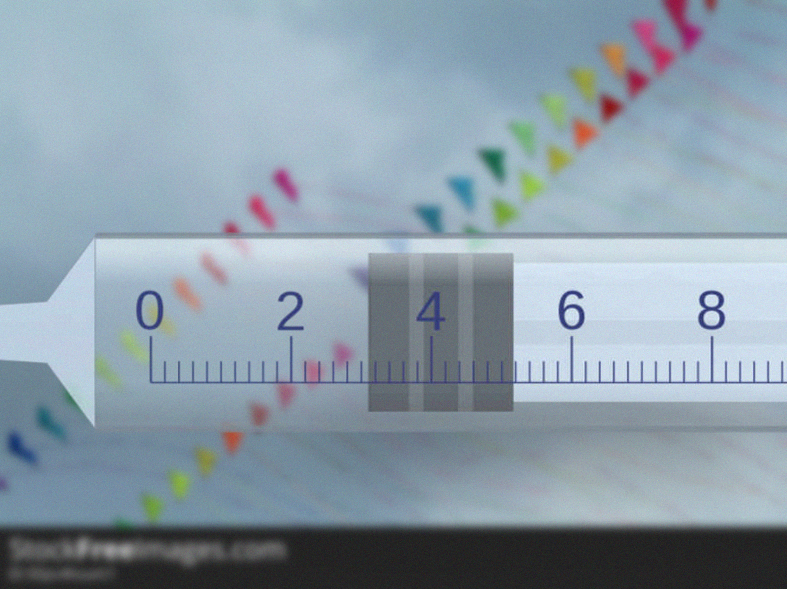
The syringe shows 3.1 mL
